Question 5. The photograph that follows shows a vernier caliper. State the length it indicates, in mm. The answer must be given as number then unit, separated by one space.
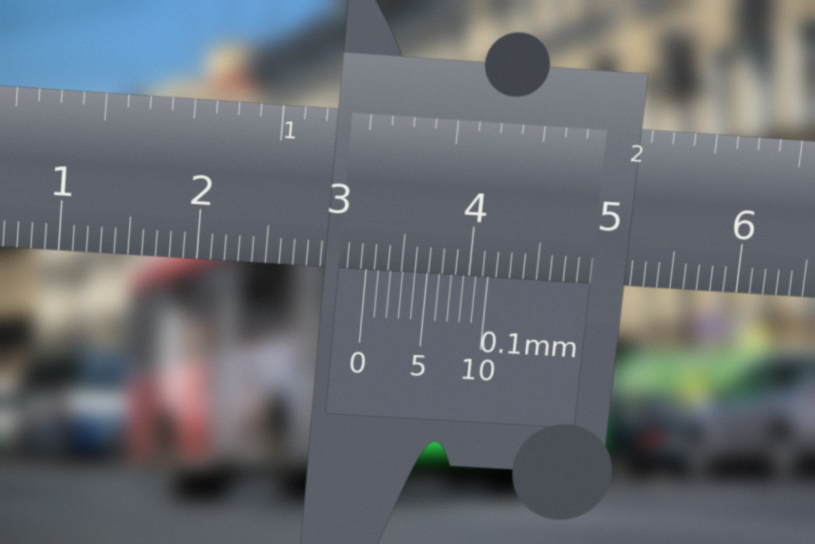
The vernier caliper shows 32.4 mm
